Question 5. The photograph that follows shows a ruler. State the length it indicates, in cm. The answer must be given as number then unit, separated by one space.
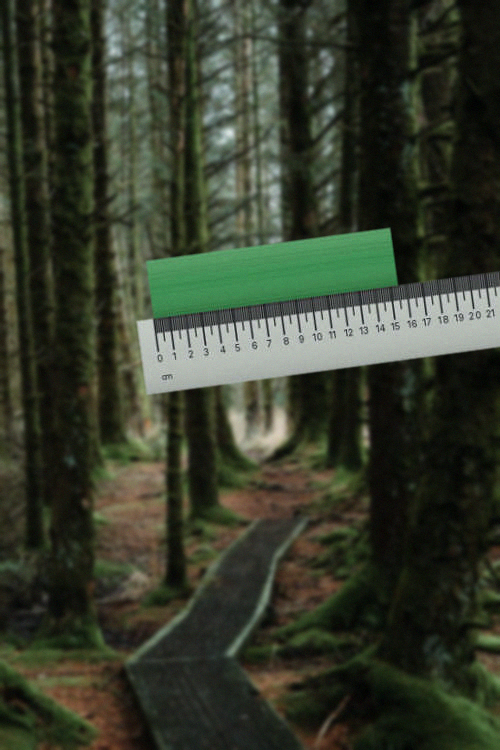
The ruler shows 15.5 cm
